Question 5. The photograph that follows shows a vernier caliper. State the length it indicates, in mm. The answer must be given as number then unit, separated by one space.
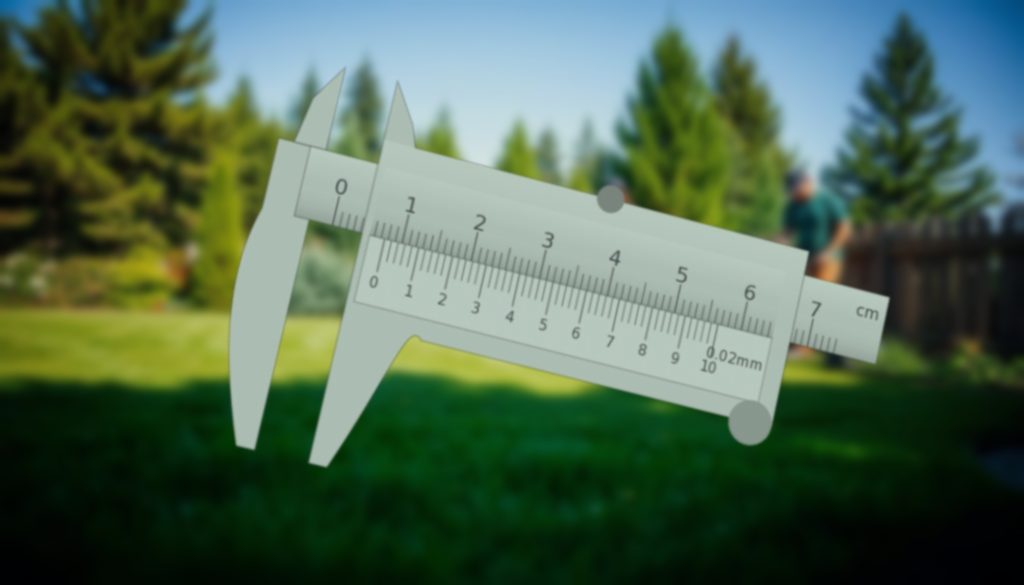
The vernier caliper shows 7.5 mm
